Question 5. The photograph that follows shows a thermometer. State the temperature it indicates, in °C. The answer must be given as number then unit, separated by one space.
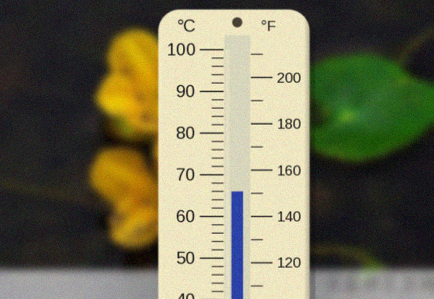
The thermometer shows 66 °C
